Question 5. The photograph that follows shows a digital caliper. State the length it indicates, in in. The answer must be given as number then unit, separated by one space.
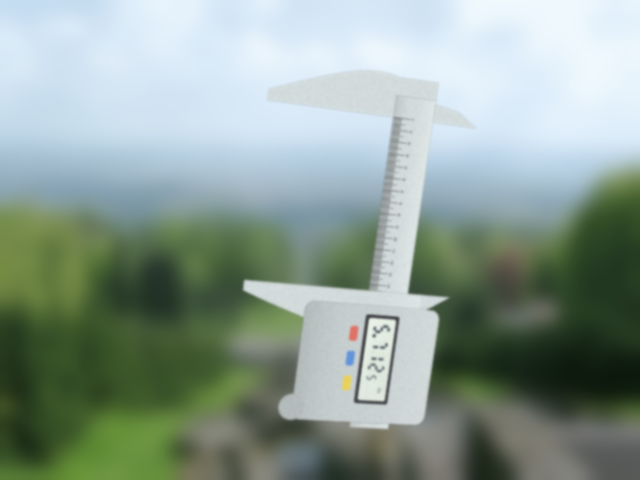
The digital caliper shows 5.7125 in
